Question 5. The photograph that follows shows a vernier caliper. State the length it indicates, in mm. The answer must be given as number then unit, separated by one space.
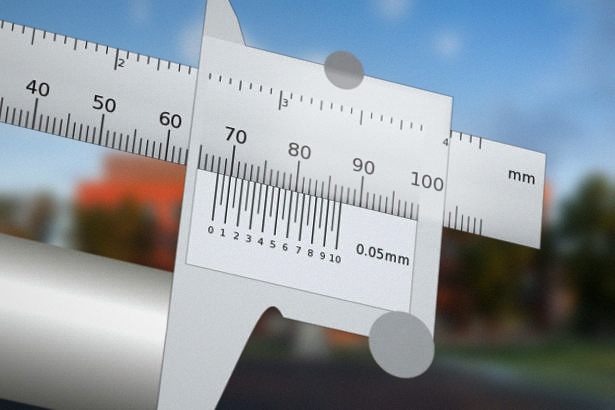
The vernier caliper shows 68.0 mm
